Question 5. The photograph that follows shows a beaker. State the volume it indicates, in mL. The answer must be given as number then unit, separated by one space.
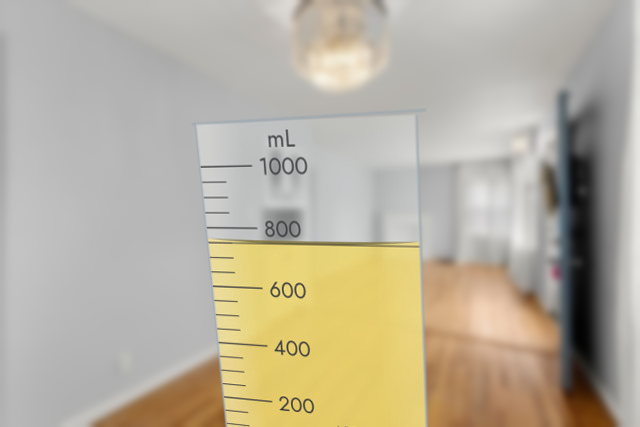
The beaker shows 750 mL
